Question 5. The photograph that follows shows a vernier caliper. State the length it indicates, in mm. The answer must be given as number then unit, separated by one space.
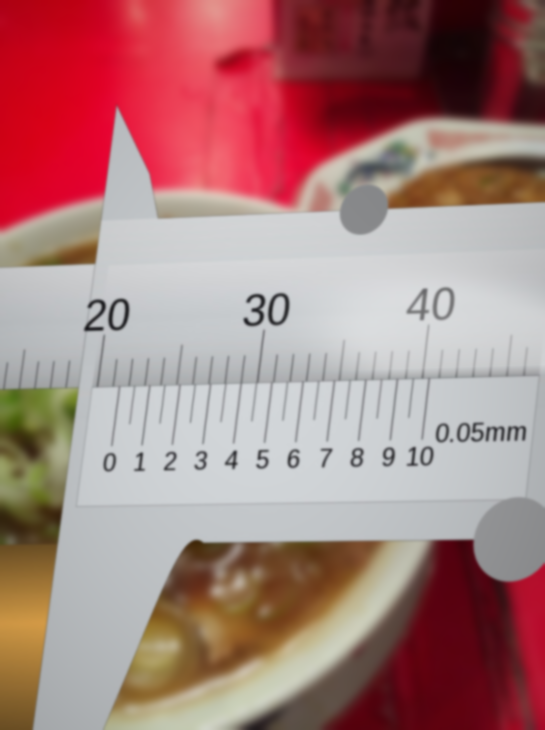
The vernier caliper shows 21.4 mm
